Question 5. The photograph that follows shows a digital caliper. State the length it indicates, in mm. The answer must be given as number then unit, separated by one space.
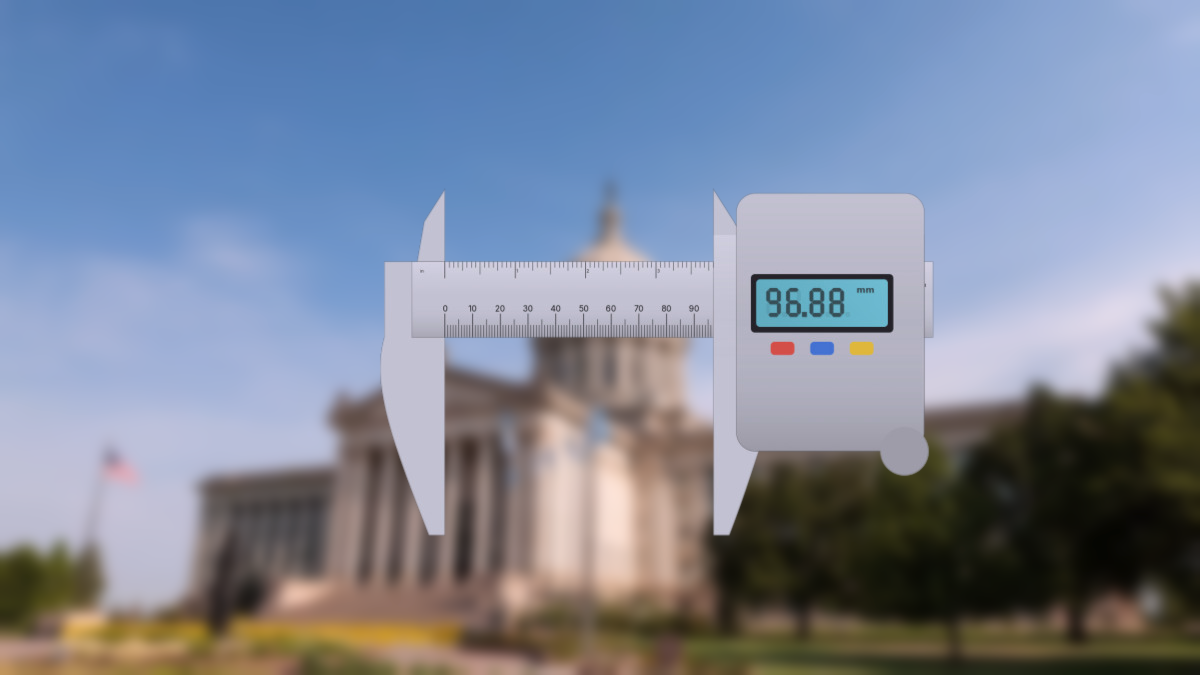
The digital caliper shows 96.88 mm
